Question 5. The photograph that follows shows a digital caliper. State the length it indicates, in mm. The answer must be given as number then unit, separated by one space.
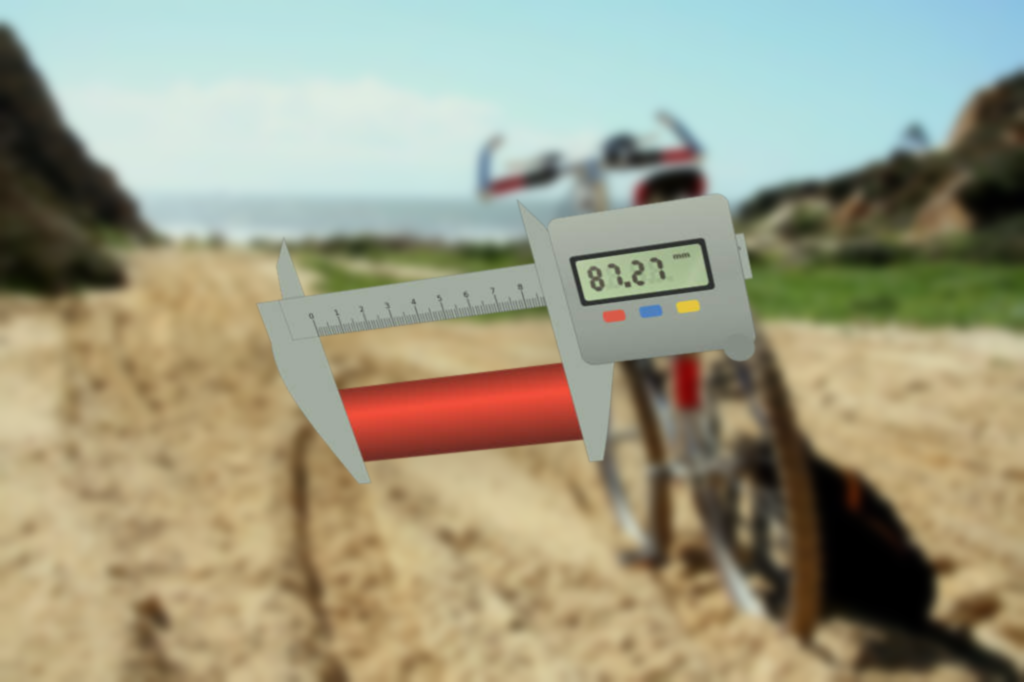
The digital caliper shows 87.27 mm
